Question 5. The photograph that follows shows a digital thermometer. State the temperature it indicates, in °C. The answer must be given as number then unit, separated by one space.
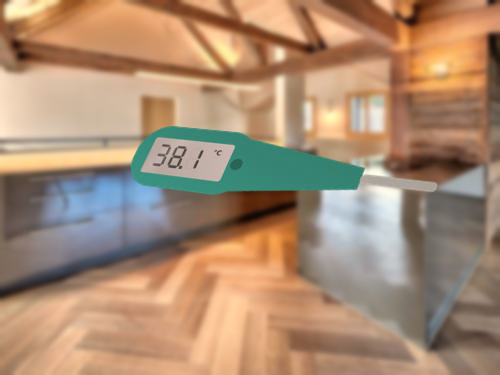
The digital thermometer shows 38.1 °C
